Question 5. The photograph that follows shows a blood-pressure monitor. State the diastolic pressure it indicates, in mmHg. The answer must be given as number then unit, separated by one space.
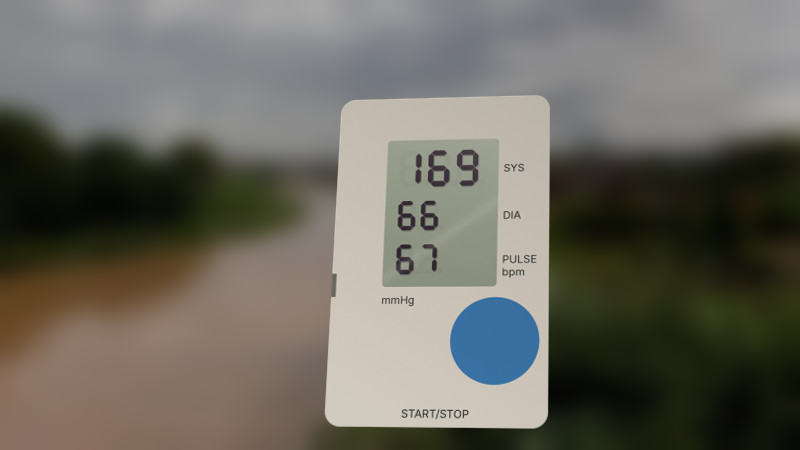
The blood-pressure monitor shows 66 mmHg
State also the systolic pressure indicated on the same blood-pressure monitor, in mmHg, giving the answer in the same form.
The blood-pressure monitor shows 169 mmHg
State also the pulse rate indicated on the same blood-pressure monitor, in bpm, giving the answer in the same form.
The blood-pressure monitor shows 67 bpm
